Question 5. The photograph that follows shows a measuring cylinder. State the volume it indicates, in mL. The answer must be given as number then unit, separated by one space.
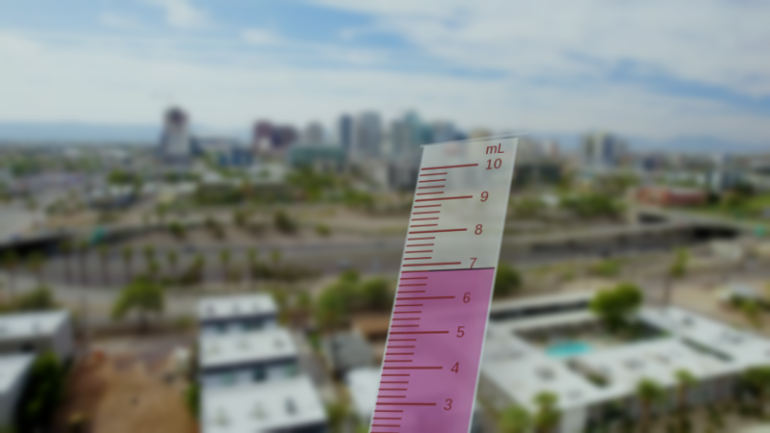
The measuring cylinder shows 6.8 mL
